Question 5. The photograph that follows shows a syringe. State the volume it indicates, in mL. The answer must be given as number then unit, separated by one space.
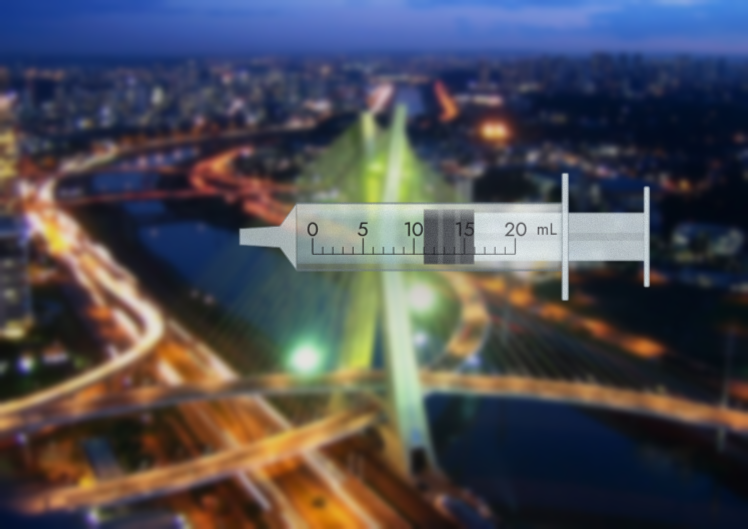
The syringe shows 11 mL
